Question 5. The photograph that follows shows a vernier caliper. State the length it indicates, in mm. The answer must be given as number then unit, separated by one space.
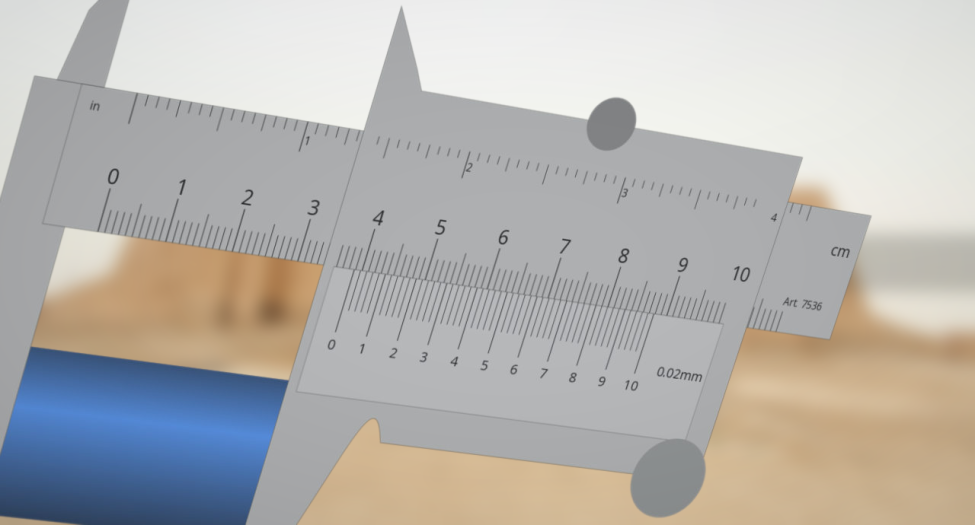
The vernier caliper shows 38.8 mm
